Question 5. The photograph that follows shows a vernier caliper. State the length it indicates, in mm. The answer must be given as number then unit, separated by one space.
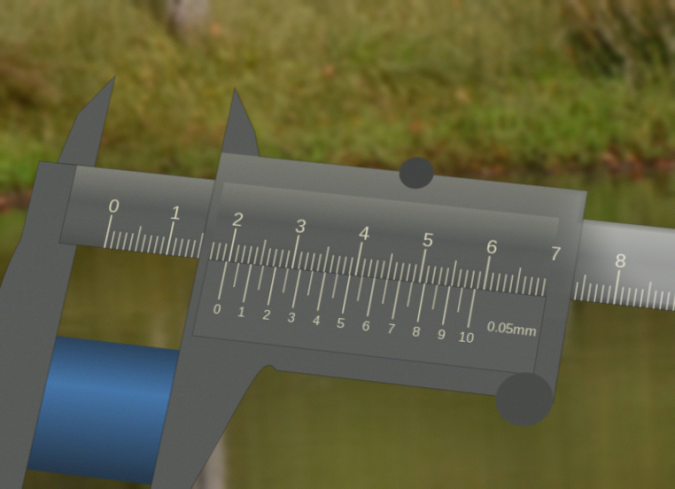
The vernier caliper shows 19.6 mm
